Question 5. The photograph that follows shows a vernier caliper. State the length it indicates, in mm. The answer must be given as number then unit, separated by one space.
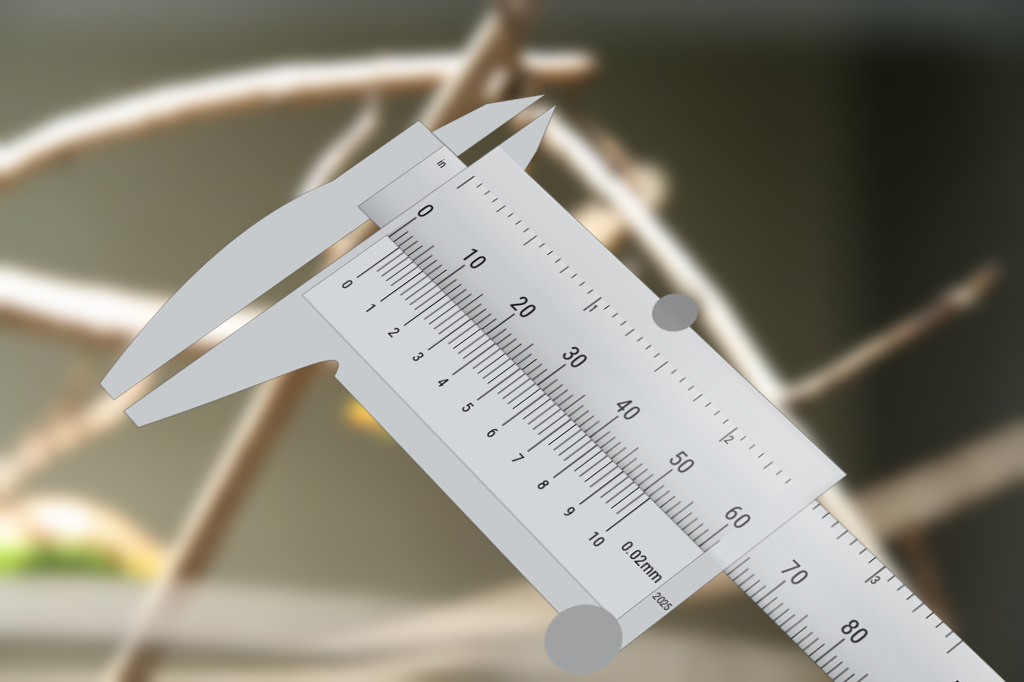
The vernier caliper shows 2.2 mm
